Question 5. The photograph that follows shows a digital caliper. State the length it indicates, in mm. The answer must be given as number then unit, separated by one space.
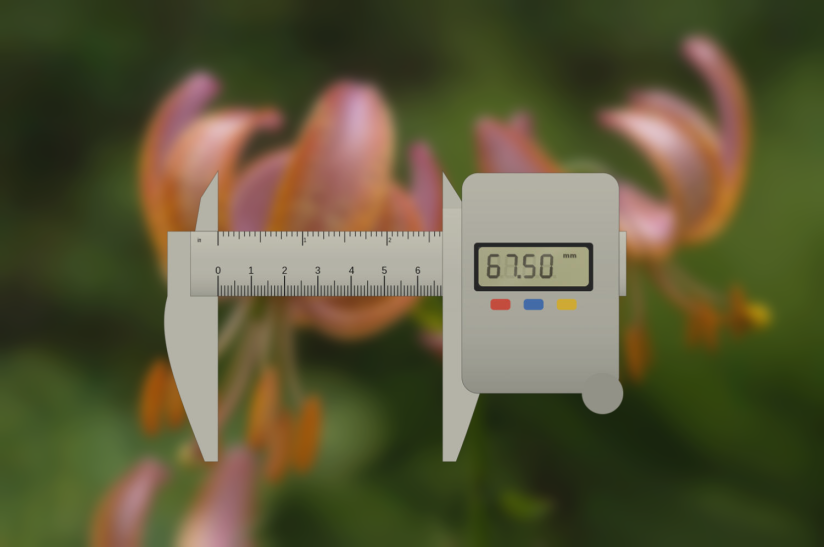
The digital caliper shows 67.50 mm
